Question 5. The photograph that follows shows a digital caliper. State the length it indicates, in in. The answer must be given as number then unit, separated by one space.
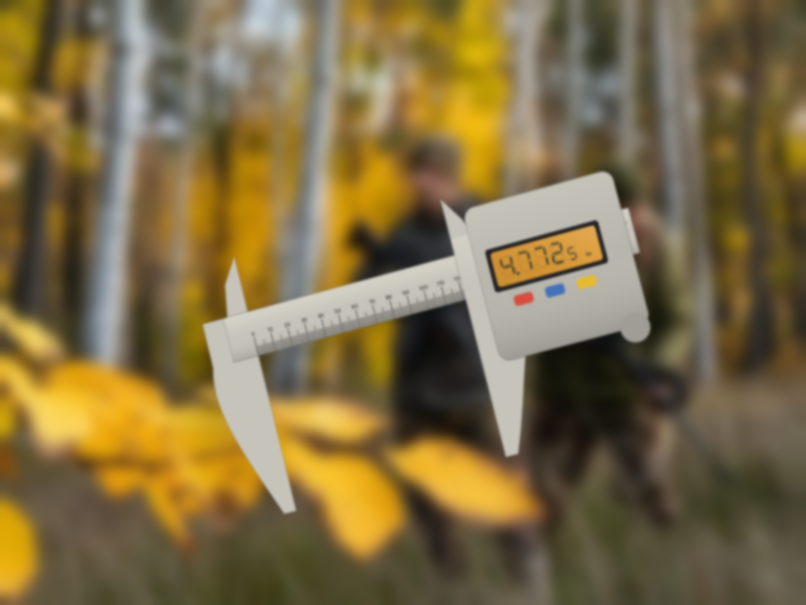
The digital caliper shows 4.7725 in
